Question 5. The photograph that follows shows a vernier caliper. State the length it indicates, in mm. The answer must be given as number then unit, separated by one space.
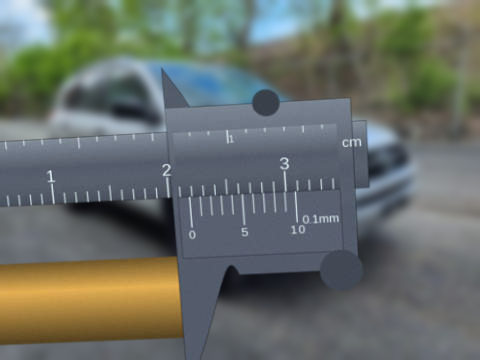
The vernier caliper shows 21.8 mm
